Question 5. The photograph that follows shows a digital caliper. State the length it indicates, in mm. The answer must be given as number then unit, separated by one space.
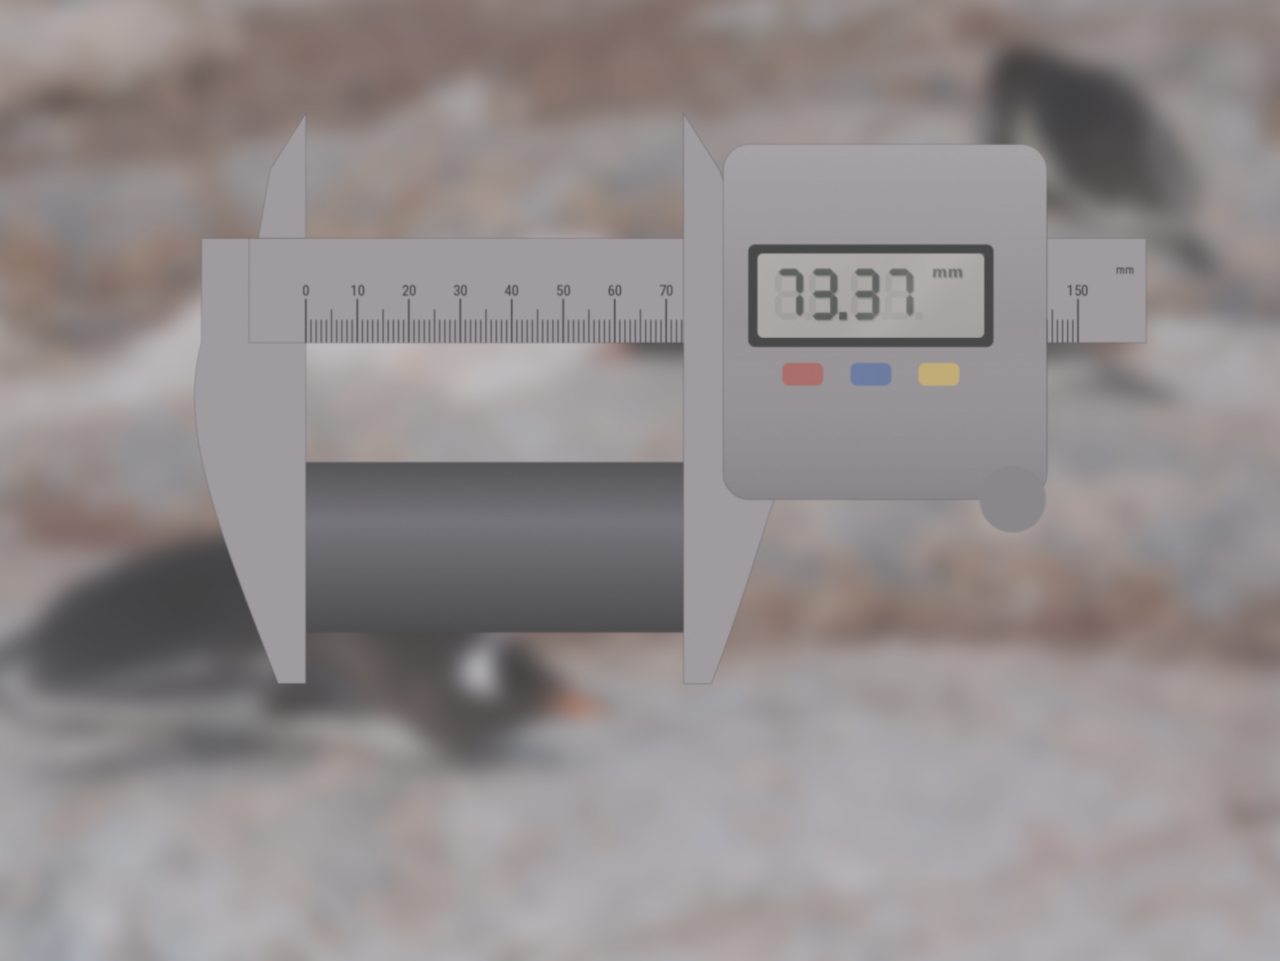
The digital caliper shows 73.37 mm
